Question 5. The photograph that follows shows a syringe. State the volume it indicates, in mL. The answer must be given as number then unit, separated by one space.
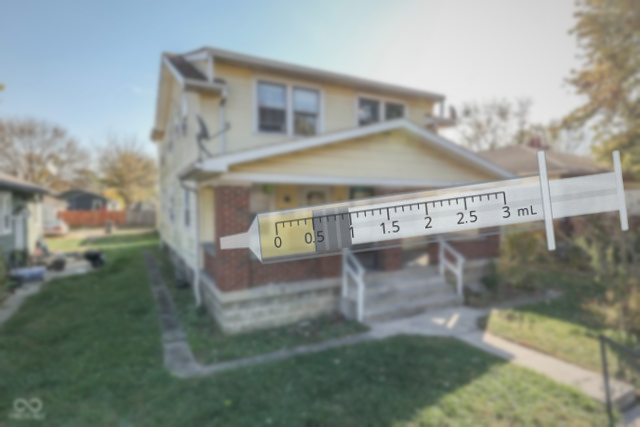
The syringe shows 0.5 mL
